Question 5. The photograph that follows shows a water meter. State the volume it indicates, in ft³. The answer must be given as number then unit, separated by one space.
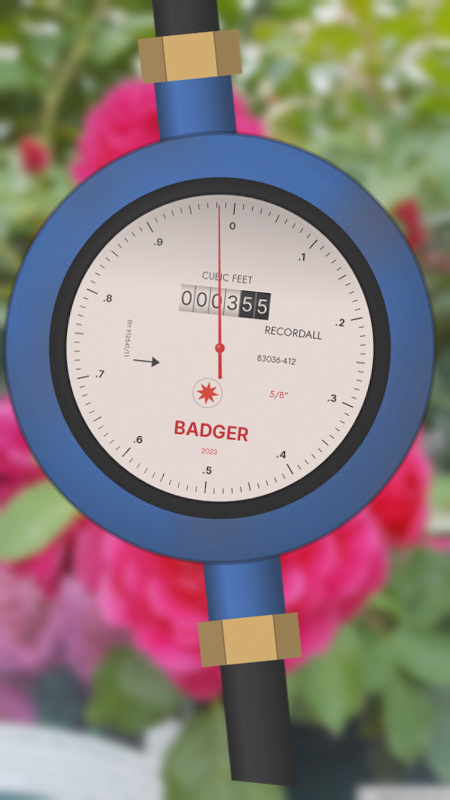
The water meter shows 354.98 ft³
